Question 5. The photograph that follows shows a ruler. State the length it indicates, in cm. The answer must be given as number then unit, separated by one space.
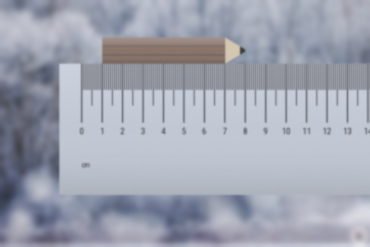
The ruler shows 7 cm
